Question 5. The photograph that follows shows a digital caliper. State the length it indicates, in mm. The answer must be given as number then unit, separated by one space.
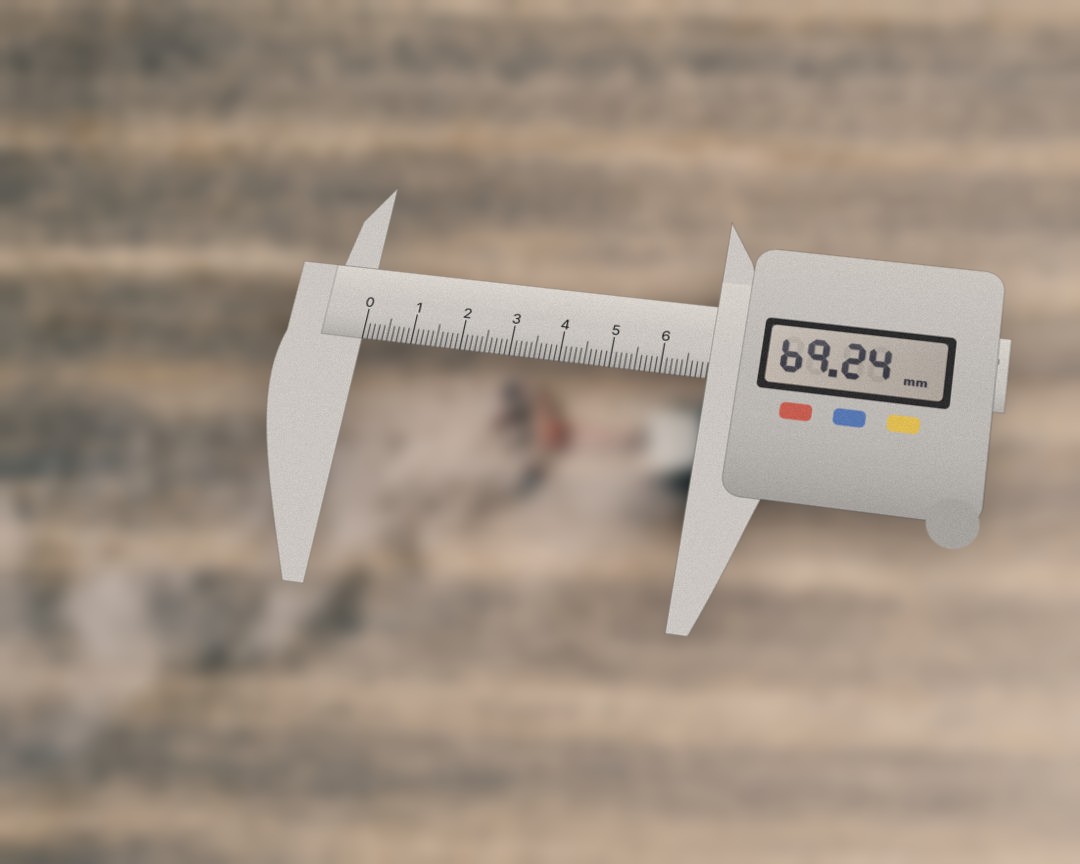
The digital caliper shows 69.24 mm
